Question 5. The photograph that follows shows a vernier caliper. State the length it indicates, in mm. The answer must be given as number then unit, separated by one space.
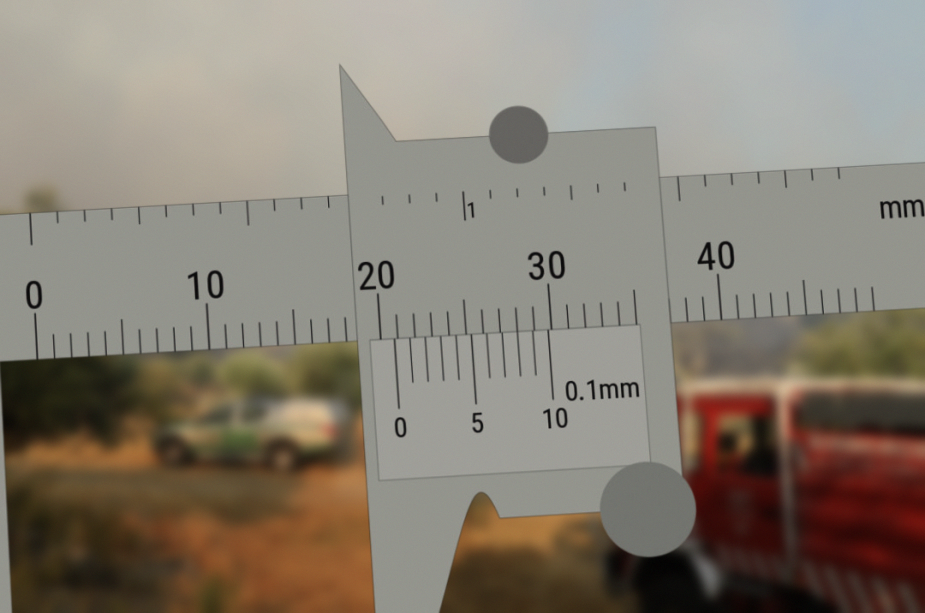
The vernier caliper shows 20.8 mm
